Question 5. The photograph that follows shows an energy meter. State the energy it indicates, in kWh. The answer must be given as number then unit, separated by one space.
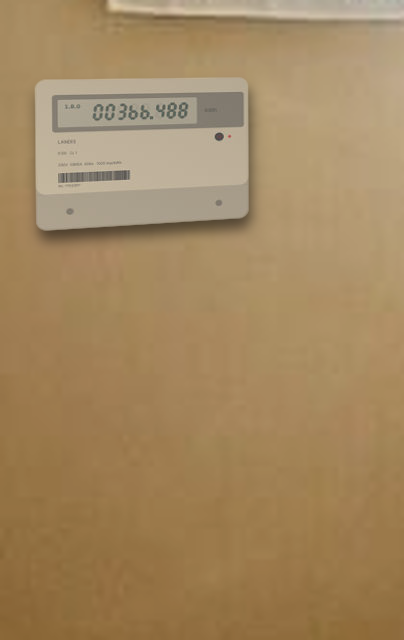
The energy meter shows 366.488 kWh
